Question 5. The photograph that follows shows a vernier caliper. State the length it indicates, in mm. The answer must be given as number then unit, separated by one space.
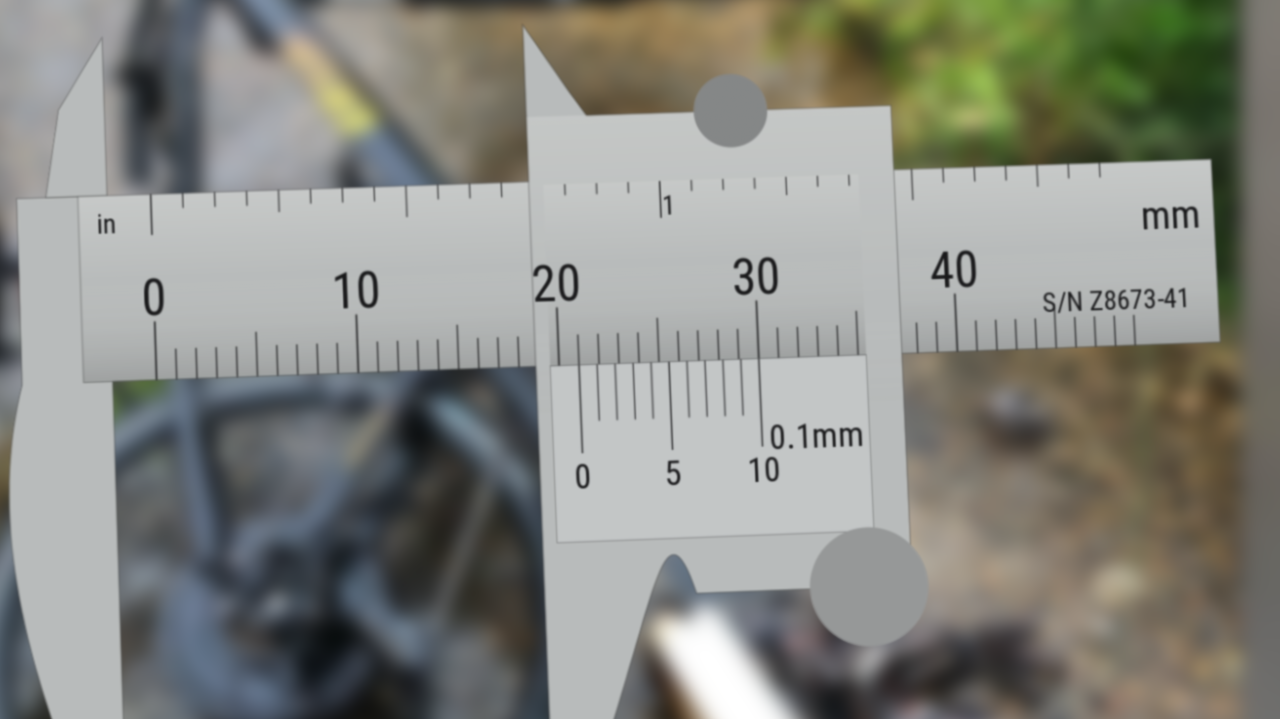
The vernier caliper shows 21.0 mm
